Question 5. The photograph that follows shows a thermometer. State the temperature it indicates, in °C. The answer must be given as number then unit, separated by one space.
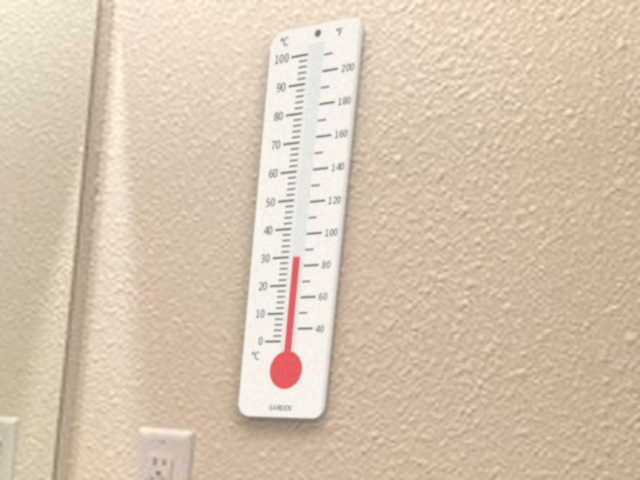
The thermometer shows 30 °C
